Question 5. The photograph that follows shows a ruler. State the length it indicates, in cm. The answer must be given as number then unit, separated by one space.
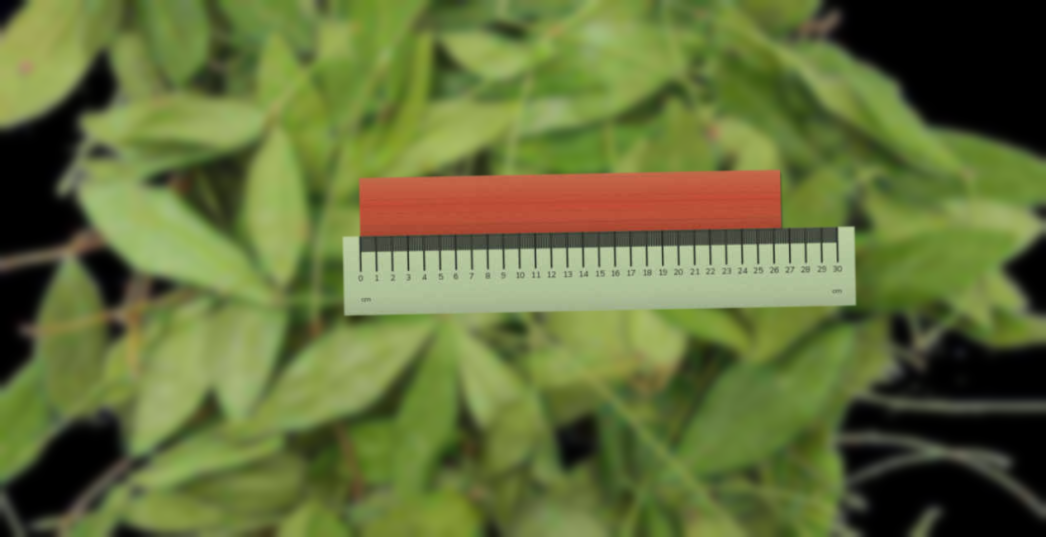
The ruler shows 26.5 cm
